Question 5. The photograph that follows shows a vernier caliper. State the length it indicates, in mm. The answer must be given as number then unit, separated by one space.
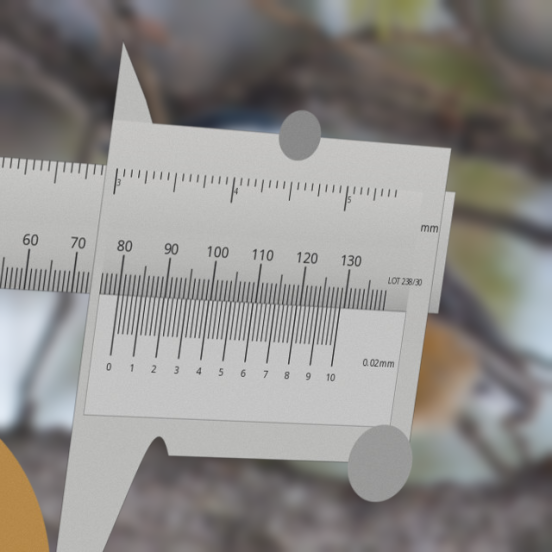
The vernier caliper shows 80.0 mm
